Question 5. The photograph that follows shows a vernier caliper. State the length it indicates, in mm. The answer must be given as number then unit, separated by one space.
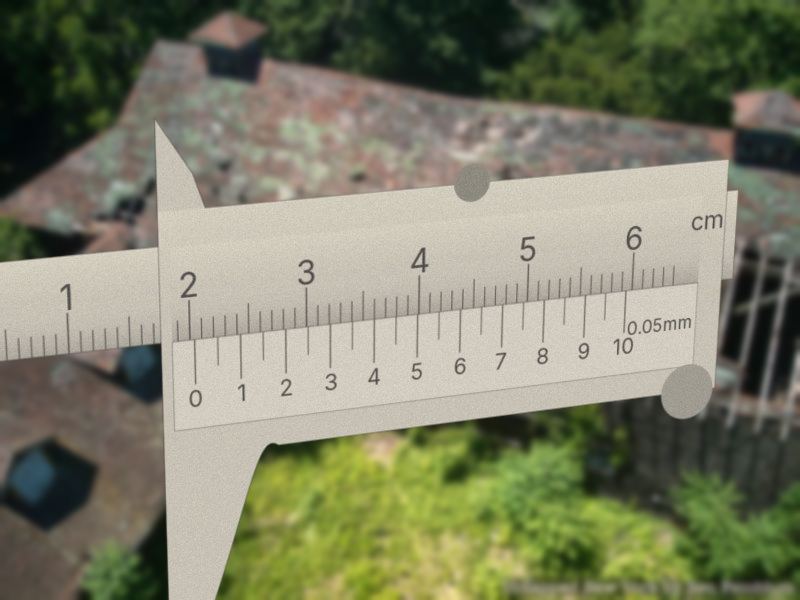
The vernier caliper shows 20.4 mm
